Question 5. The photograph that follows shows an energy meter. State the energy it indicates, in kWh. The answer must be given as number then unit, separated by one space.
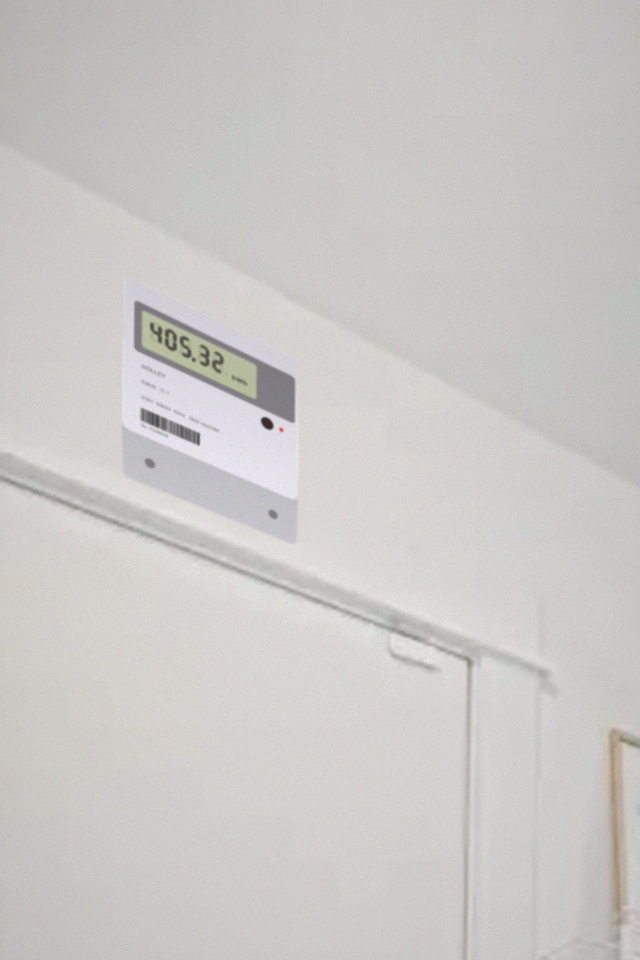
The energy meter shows 405.32 kWh
